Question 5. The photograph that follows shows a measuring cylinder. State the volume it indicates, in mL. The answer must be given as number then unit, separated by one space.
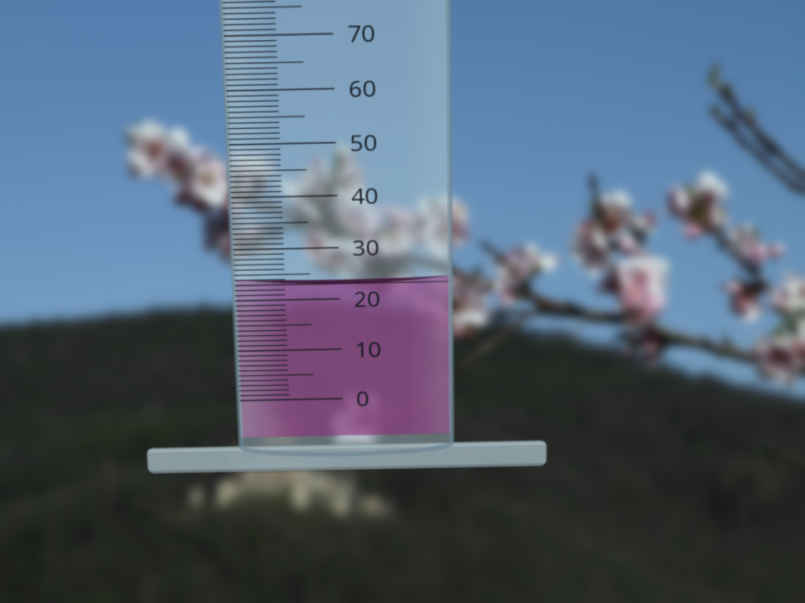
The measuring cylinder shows 23 mL
